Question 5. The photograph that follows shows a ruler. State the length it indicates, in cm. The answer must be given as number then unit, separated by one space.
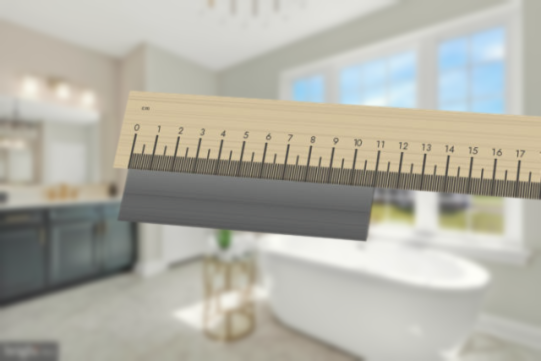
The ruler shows 11 cm
